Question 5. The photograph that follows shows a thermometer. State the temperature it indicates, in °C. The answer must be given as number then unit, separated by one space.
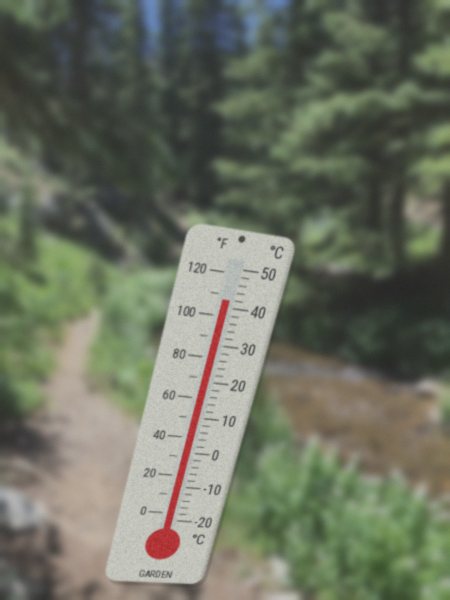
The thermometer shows 42 °C
